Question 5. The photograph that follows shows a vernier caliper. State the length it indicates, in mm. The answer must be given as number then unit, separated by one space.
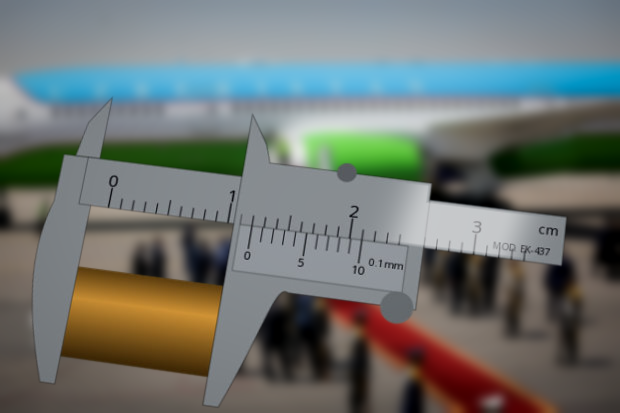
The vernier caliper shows 12.0 mm
